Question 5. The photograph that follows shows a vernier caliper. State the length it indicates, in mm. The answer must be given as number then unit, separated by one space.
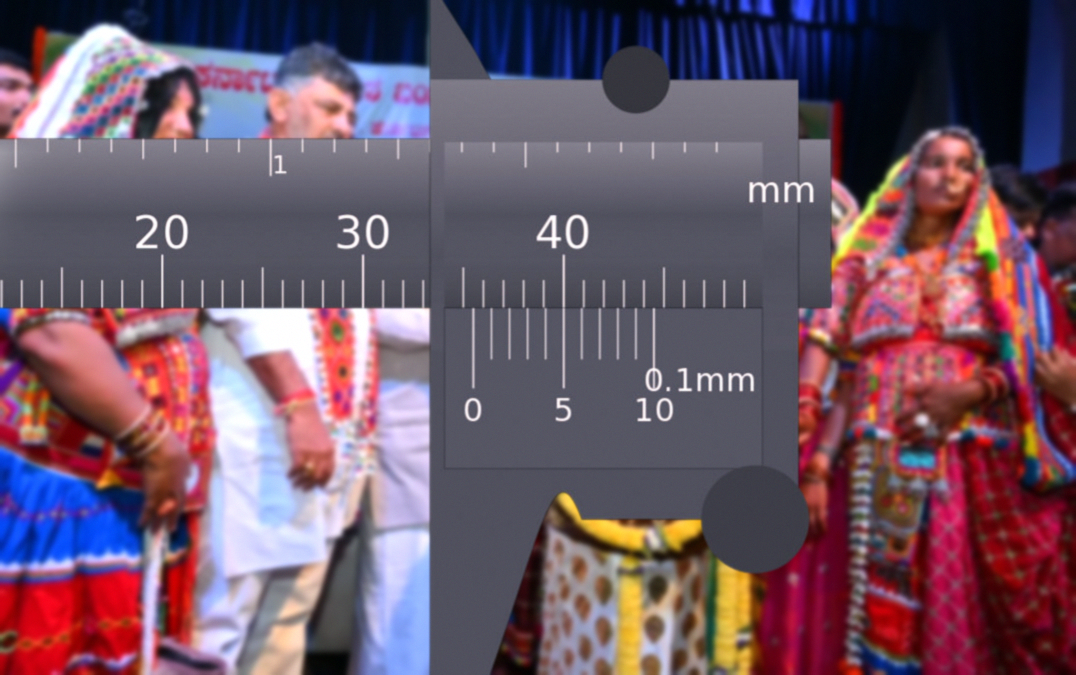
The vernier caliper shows 35.5 mm
